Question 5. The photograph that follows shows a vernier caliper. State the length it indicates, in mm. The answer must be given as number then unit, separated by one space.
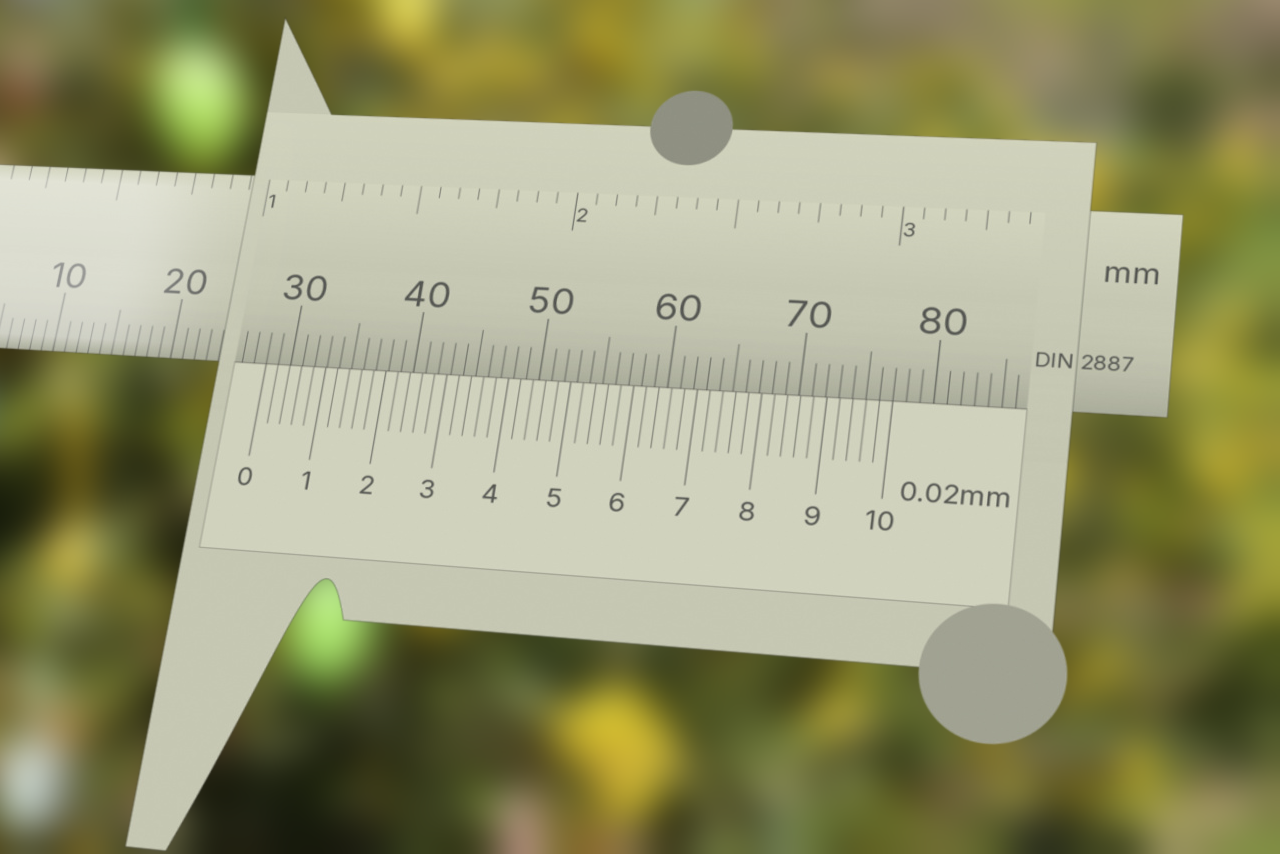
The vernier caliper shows 28.0 mm
